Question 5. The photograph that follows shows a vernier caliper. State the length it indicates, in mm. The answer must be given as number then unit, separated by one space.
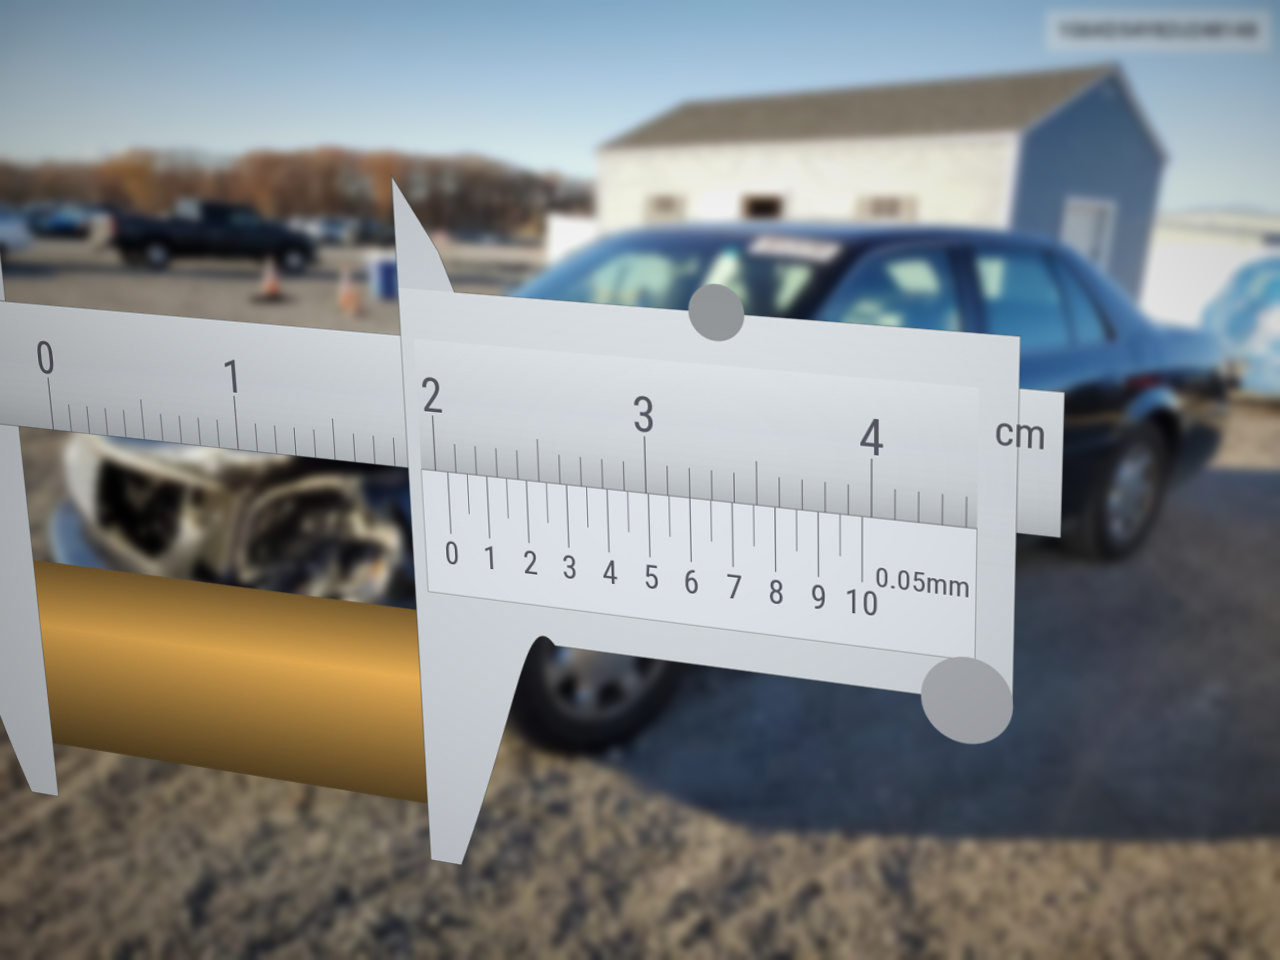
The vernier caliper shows 20.6 mm
